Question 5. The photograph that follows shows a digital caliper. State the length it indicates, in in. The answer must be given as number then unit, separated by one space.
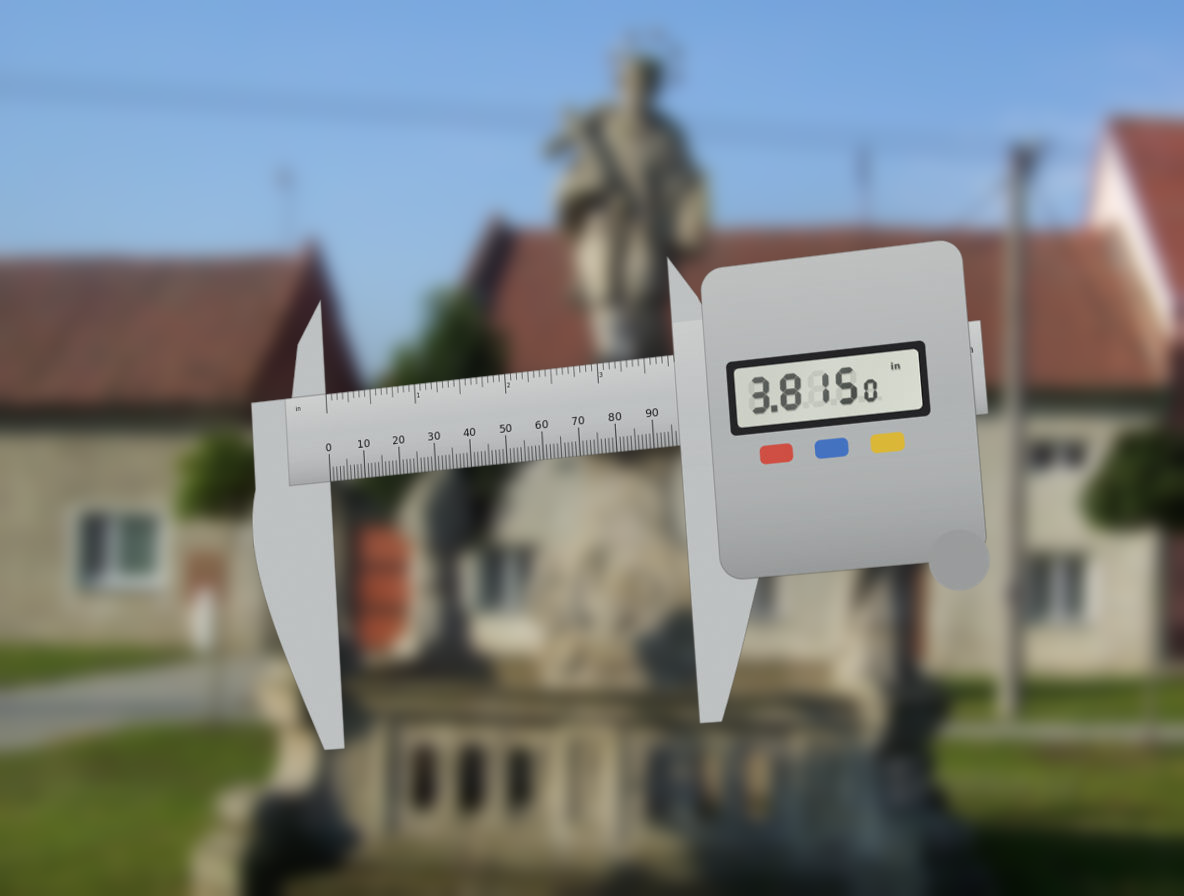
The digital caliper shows 3.8150 in
